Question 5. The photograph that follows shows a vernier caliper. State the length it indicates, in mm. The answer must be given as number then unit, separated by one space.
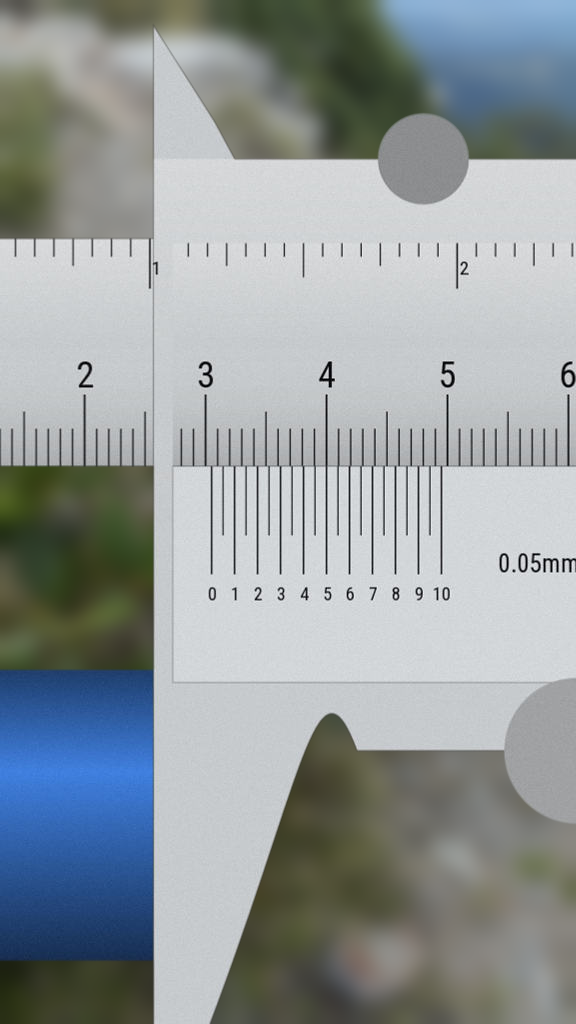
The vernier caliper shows 30.5 mm
